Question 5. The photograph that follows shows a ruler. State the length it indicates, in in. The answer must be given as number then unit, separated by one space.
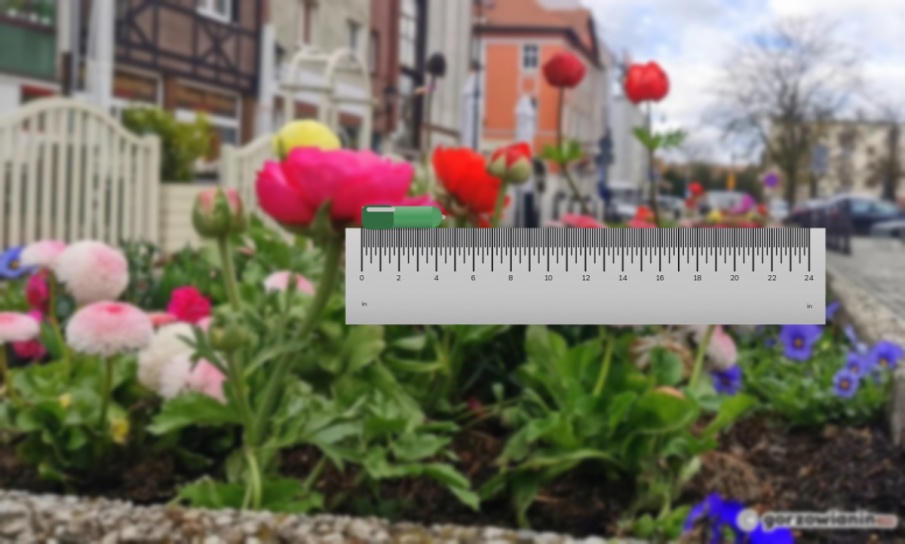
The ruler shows 4.5 in
